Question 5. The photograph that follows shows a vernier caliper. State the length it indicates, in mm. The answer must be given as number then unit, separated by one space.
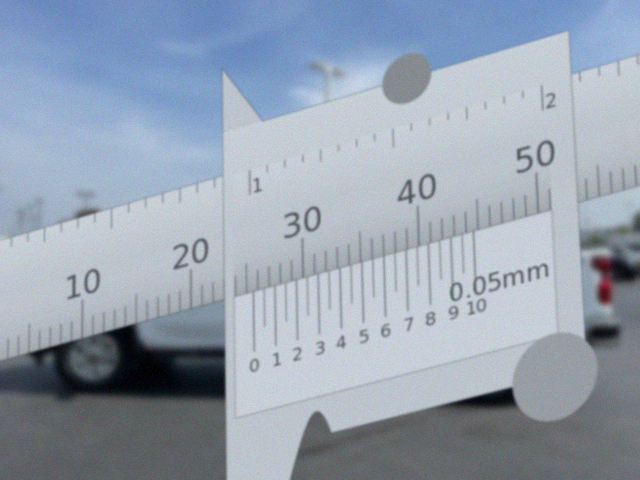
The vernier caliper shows 25.6 mm
